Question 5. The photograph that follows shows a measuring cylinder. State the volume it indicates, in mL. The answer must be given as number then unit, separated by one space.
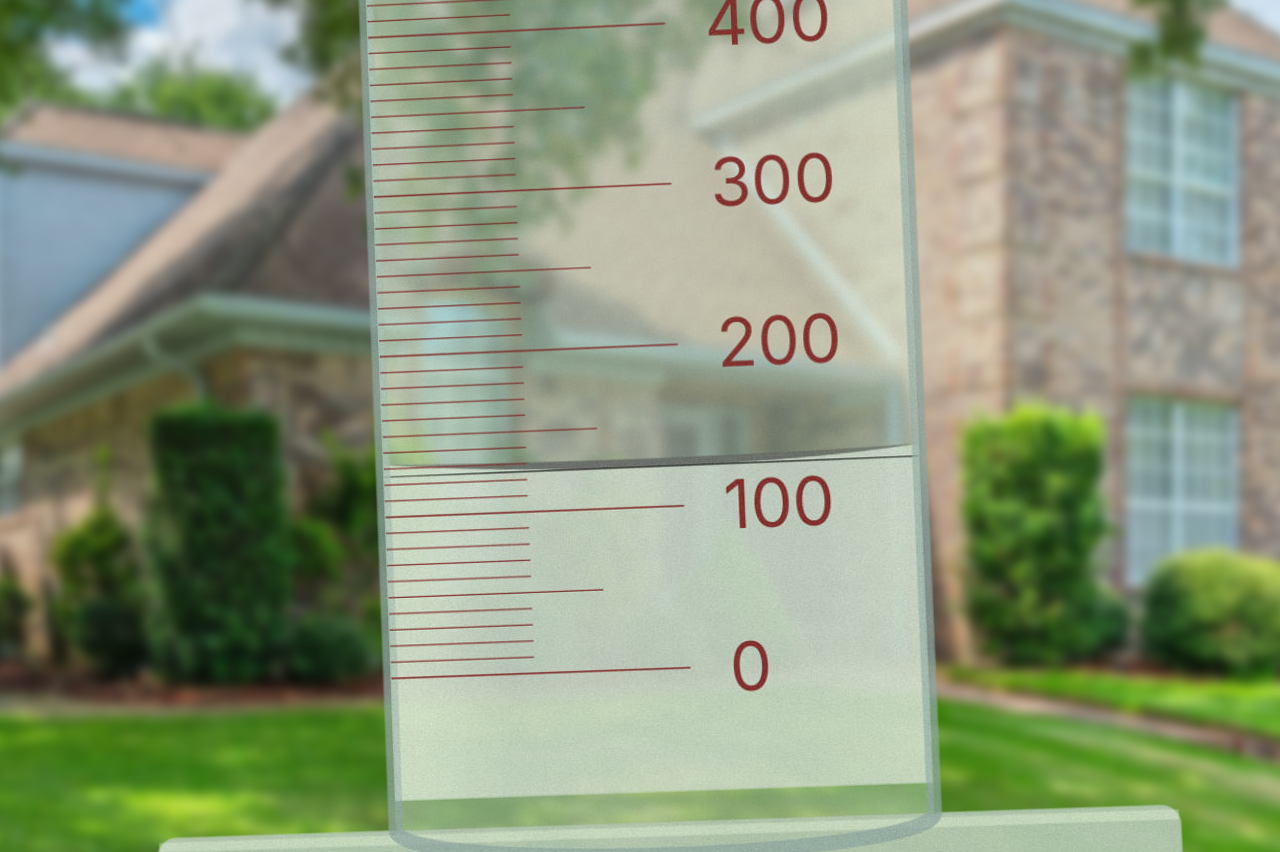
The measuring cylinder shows 125 mL
